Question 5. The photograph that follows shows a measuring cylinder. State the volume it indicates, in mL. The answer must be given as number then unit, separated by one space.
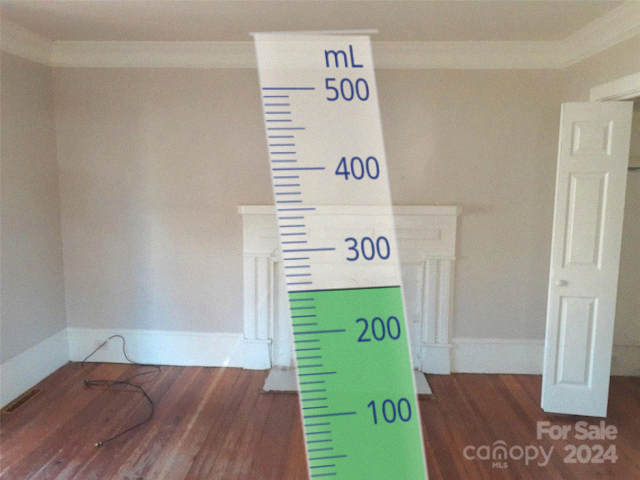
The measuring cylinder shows 250 mL
